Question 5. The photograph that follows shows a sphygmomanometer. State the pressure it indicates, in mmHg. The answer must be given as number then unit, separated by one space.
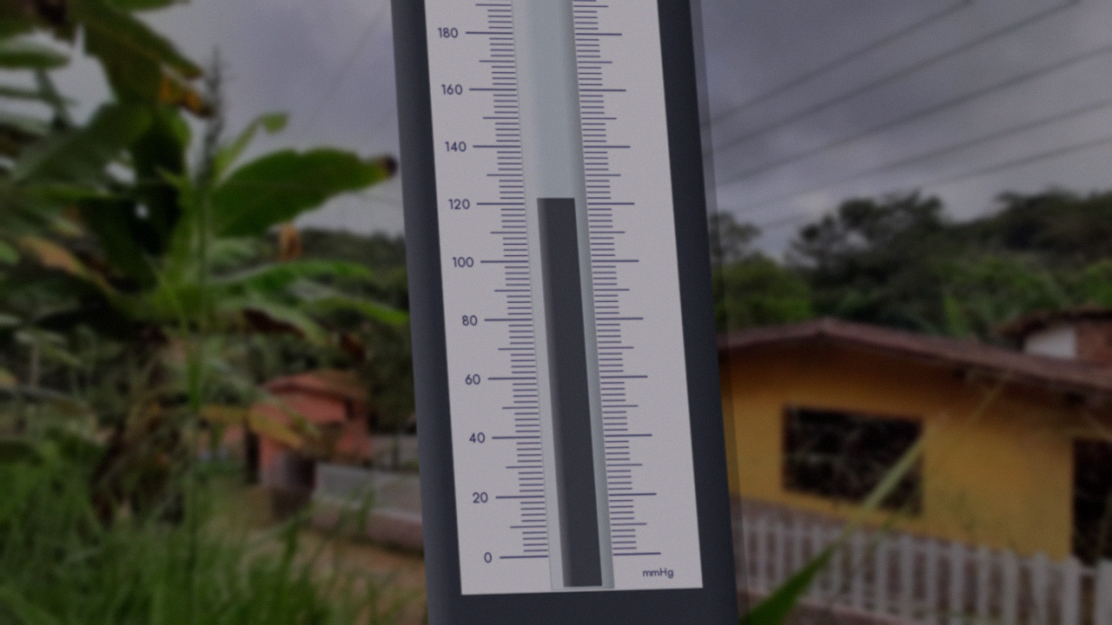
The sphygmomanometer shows 122 mmHg
